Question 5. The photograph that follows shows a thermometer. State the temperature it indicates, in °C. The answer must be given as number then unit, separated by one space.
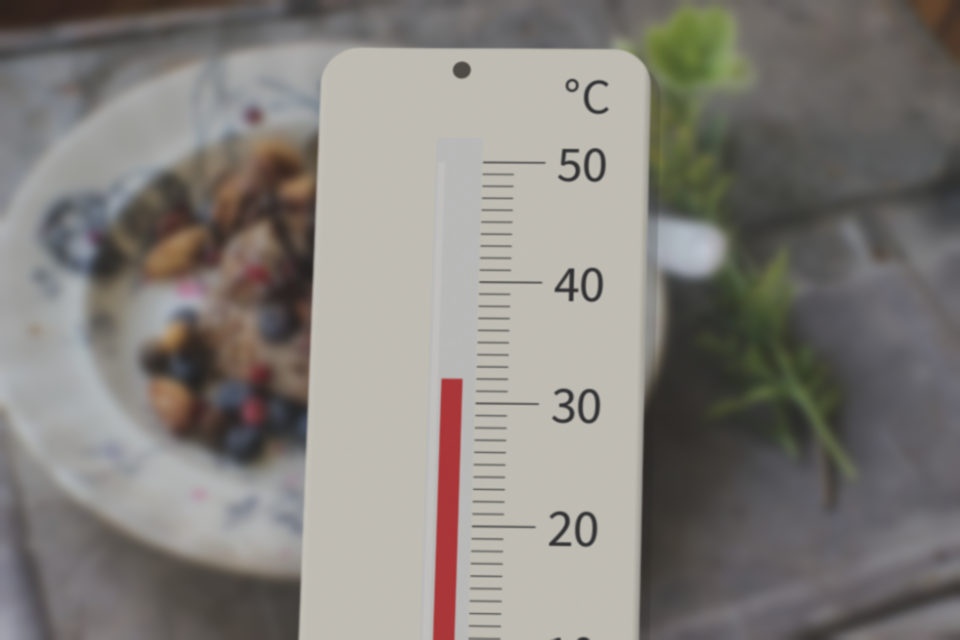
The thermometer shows 32 °C
